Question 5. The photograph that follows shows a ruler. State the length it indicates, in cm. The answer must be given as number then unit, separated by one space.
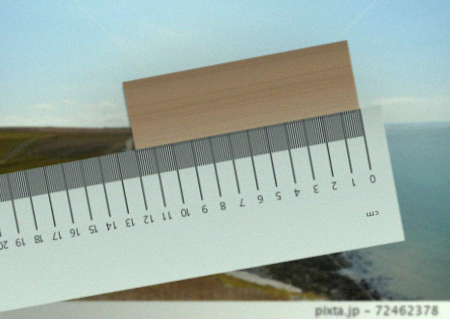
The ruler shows 12 cm
